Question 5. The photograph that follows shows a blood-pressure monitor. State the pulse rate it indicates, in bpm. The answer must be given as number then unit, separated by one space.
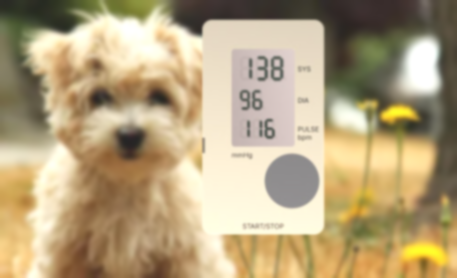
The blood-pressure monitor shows 116 bpm
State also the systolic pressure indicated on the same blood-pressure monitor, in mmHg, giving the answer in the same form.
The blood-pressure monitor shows 138 mmHg
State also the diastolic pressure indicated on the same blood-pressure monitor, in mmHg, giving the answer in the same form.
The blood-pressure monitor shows 96 mmHg
